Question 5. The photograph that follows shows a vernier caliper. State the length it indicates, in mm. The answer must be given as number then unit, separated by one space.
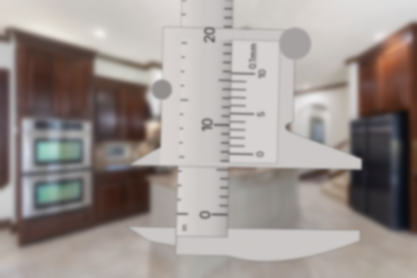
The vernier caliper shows 6.8 mm
